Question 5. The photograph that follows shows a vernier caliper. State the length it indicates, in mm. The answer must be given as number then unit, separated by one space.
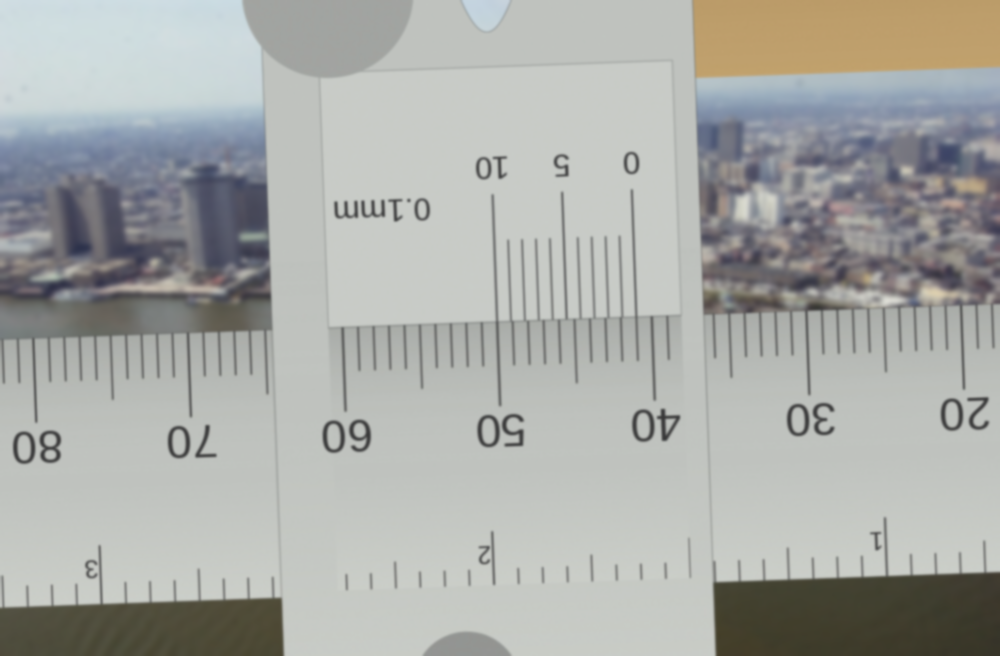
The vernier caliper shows 41.0 mm
